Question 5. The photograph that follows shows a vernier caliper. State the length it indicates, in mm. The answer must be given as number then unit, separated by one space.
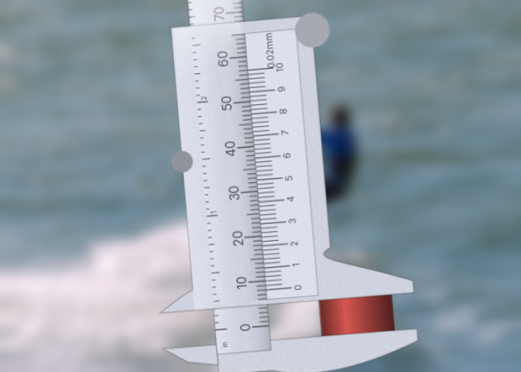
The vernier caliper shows 8.0 mm
